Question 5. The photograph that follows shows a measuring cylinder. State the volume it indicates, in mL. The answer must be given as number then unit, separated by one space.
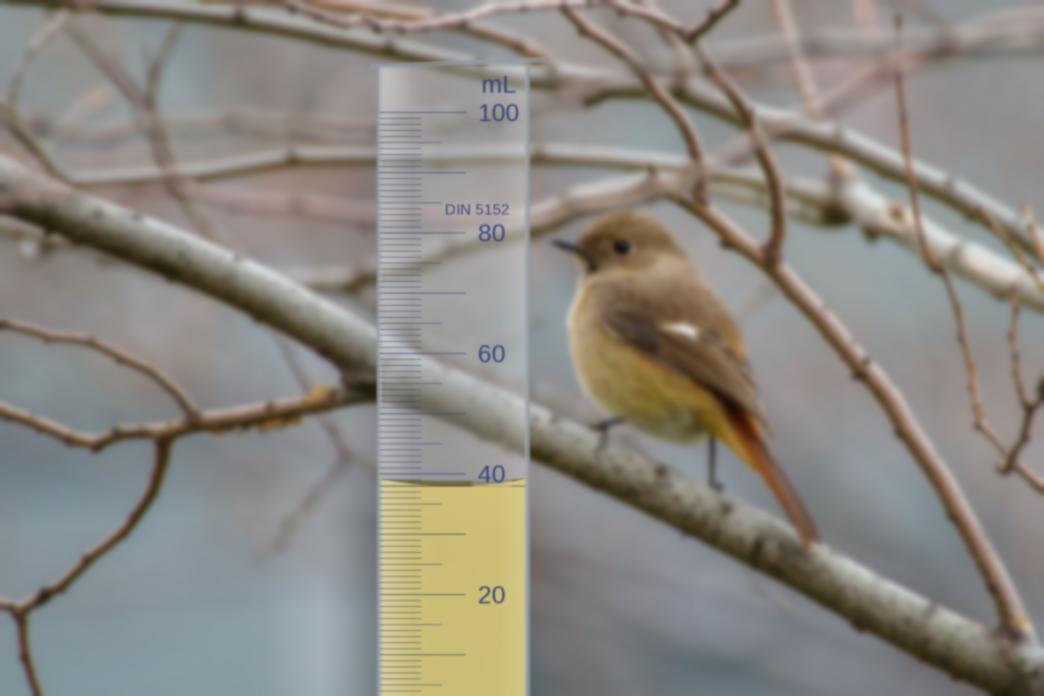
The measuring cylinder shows 38 mL
